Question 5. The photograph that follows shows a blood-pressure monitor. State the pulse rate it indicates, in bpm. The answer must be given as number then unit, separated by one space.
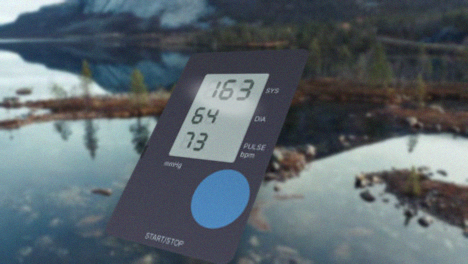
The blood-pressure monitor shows 73 bpm
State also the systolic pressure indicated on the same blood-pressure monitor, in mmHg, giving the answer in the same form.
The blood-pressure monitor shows 163 mmHg
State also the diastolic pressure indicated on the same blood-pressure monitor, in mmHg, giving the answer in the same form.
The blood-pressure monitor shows 64 mmHg
